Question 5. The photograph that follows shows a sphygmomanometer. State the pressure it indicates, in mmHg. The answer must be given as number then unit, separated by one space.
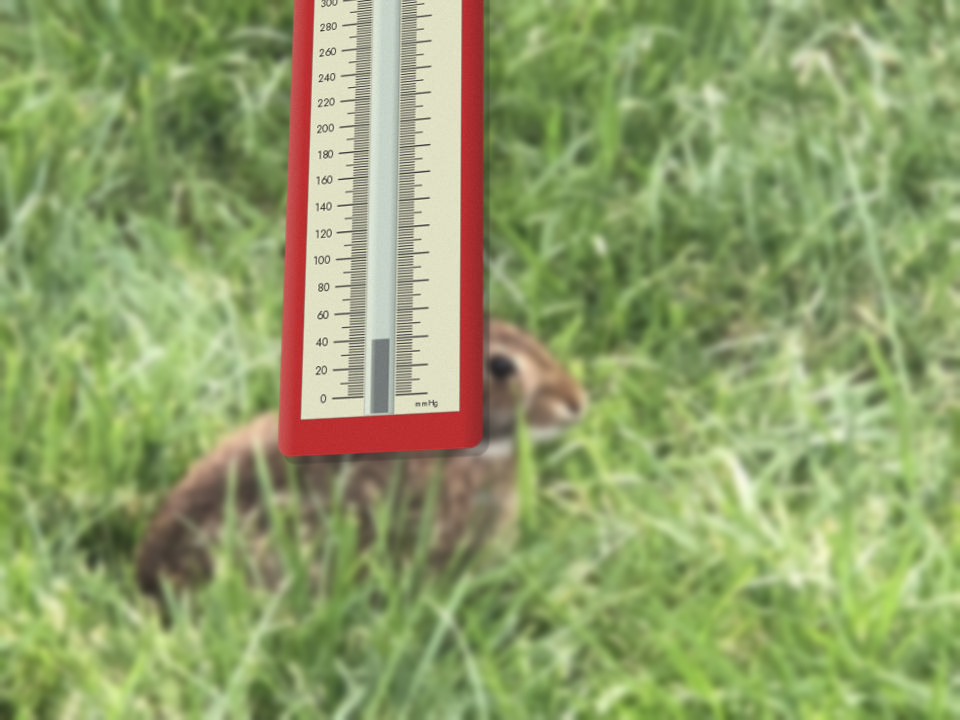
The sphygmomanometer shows 40 mmHg
